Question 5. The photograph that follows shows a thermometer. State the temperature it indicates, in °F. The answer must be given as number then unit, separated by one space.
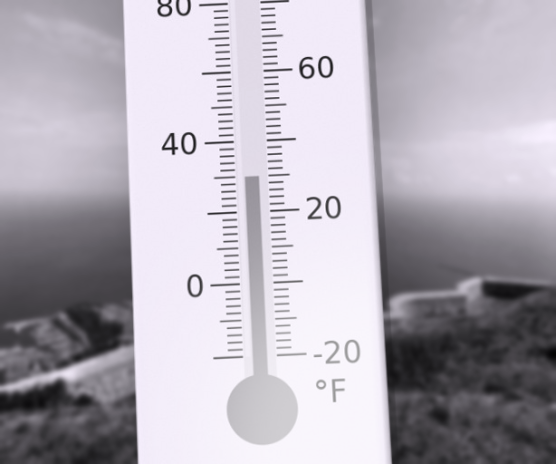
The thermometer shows 30 °F
